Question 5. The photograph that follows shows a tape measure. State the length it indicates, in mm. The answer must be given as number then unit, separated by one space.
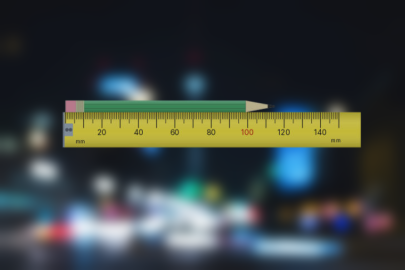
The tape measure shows 115 mm
